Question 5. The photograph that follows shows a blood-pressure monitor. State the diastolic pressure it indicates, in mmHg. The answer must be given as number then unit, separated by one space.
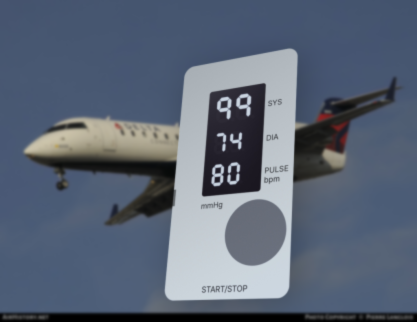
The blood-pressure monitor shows 74 mmHg
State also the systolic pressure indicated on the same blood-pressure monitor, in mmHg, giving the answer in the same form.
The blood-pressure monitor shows 99 mmHg
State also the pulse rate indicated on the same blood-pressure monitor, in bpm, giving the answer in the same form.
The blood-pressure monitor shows 80 bpm
